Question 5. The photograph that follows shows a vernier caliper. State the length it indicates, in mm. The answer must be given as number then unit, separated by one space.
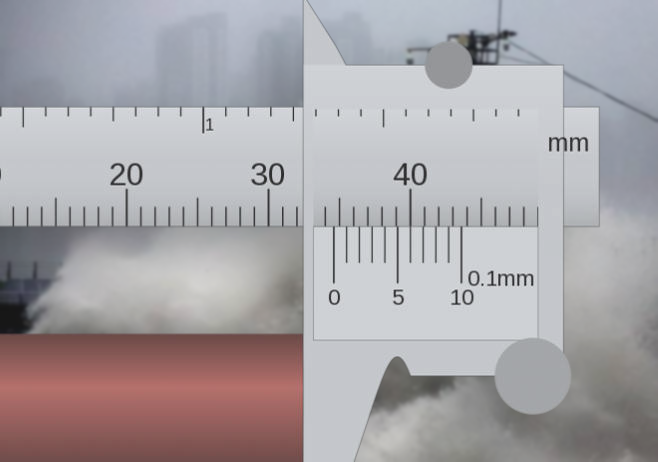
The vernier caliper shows 34.6 mm
